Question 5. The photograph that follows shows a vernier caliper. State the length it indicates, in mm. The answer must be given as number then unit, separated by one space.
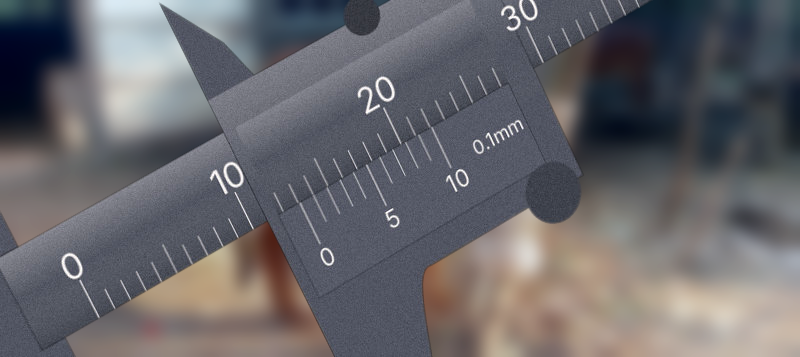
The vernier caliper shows 13.1 mm
